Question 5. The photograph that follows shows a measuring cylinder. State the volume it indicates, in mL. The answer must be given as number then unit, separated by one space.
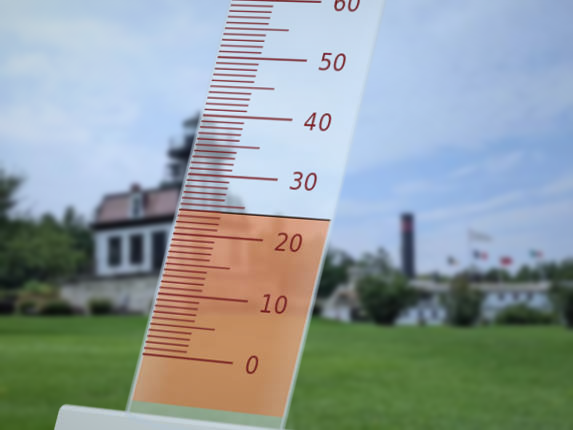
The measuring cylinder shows 24 mL
